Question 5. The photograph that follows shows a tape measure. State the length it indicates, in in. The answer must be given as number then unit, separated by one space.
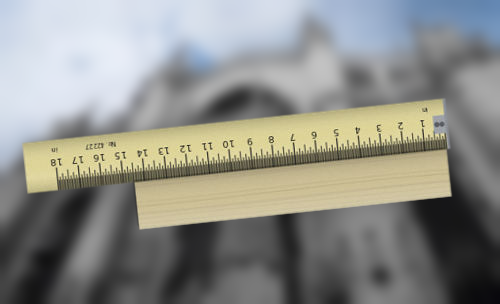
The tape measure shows 14.5 in
